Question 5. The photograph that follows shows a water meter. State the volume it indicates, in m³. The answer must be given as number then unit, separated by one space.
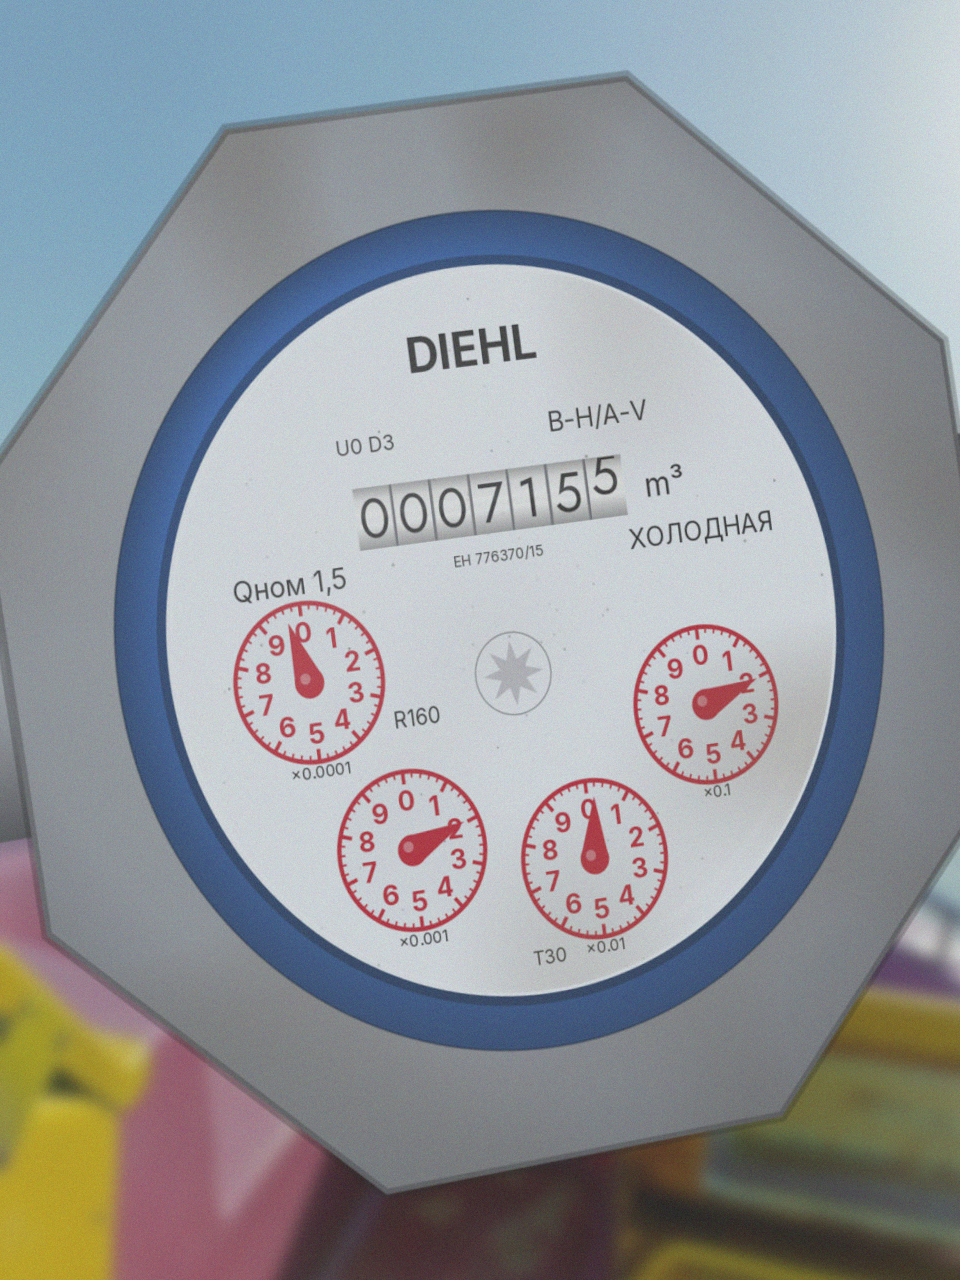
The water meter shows 7155.2019 m³
